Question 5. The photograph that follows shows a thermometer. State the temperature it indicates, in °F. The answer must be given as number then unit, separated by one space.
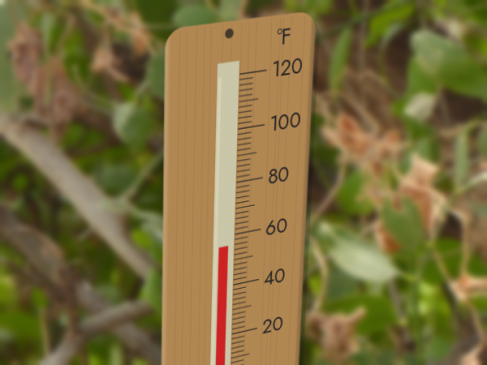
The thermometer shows 56 °F
